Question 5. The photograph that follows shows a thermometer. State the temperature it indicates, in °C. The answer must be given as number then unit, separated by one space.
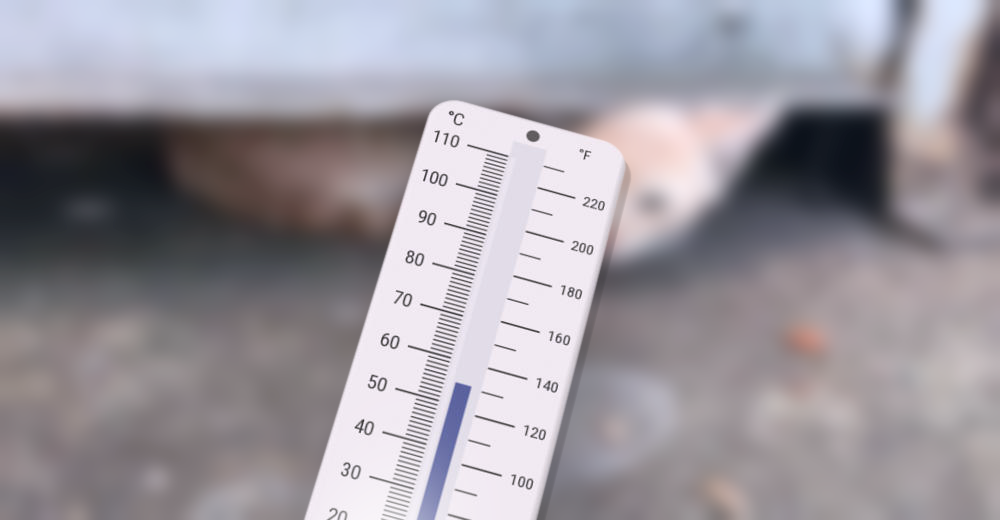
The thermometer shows 55 °C
